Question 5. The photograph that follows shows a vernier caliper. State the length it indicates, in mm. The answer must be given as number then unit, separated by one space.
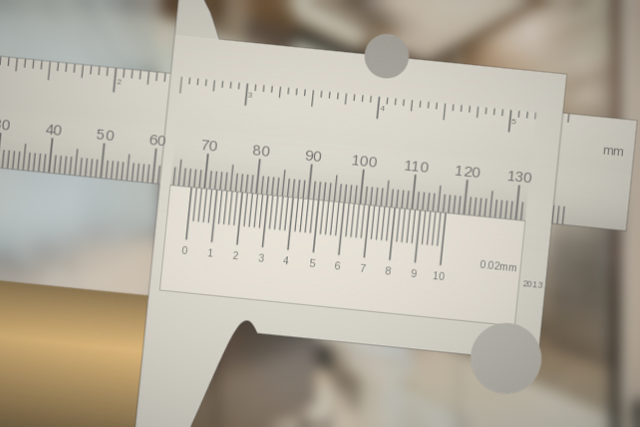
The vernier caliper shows 67.5 mm
